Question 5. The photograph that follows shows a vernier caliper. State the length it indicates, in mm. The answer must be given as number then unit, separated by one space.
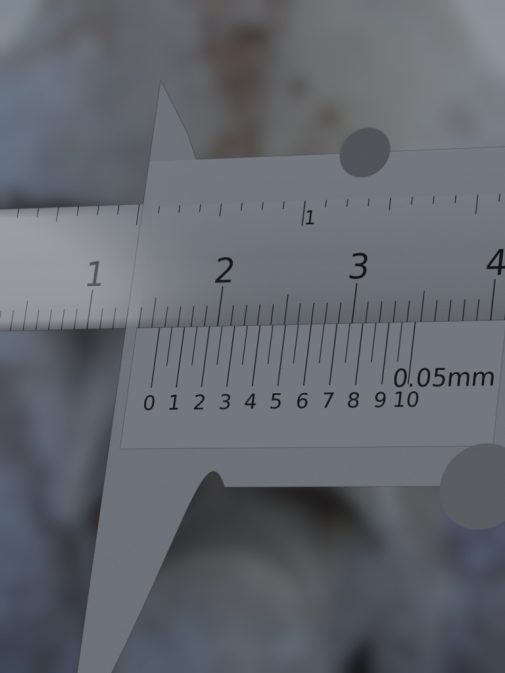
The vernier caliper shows 15.6 mm
